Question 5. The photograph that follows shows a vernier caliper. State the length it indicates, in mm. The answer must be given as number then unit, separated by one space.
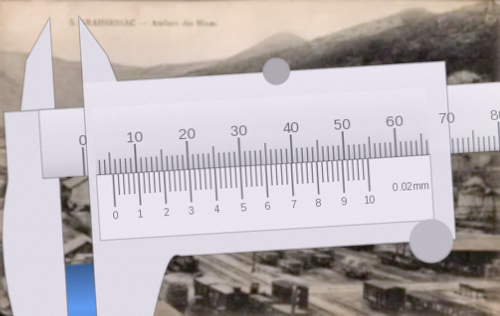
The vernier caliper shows 5.5 mm
